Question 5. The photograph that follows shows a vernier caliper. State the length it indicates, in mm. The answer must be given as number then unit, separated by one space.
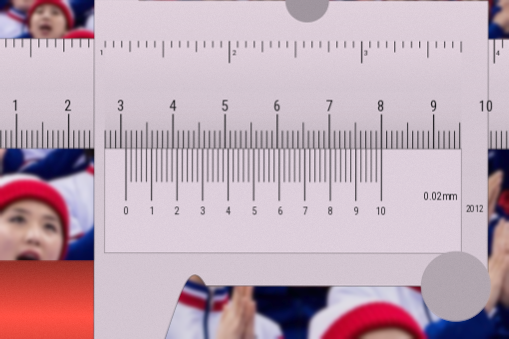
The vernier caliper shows 31.0 mm
